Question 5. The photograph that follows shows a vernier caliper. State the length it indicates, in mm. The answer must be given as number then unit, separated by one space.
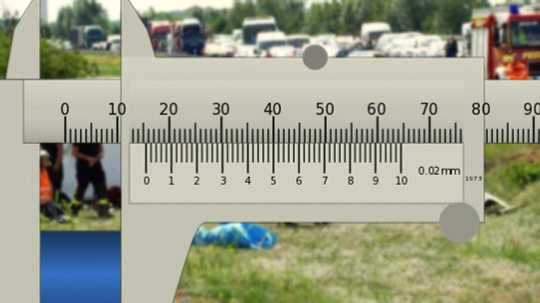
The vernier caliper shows 15.5 mm
